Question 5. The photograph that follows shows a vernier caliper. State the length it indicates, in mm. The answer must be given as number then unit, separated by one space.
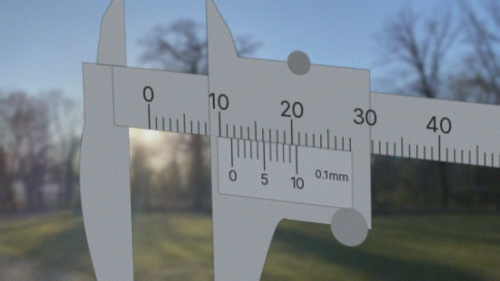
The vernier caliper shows 11.6 mm
